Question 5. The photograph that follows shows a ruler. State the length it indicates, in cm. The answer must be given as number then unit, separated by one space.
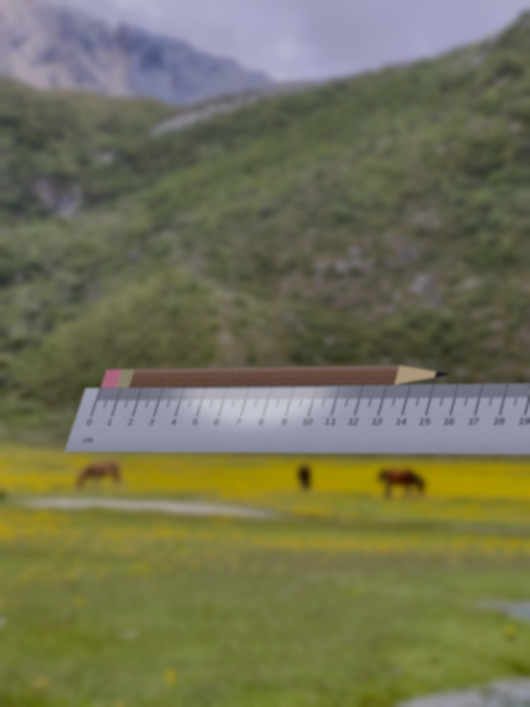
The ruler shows 15.5 cm
